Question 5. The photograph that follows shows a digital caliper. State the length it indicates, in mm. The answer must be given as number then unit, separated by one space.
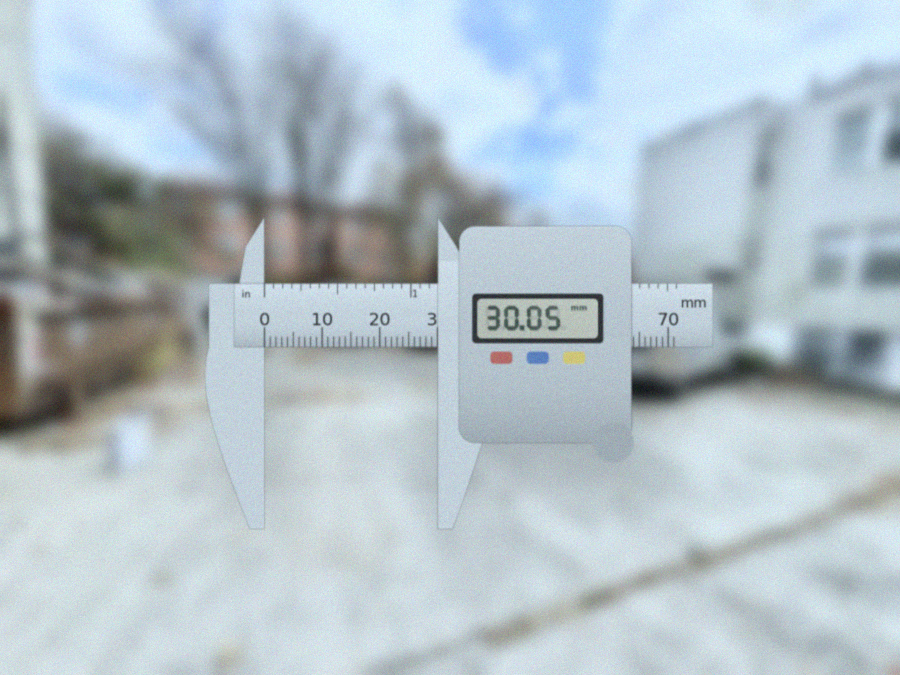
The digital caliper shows 30.05 mm
